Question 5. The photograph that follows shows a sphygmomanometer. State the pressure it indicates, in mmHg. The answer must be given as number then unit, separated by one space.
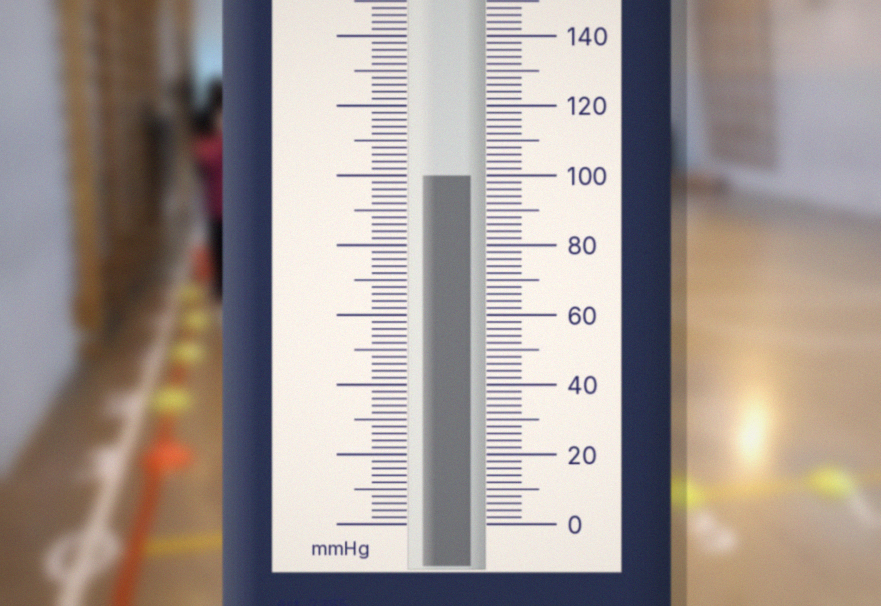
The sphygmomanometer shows 100 mmHg
